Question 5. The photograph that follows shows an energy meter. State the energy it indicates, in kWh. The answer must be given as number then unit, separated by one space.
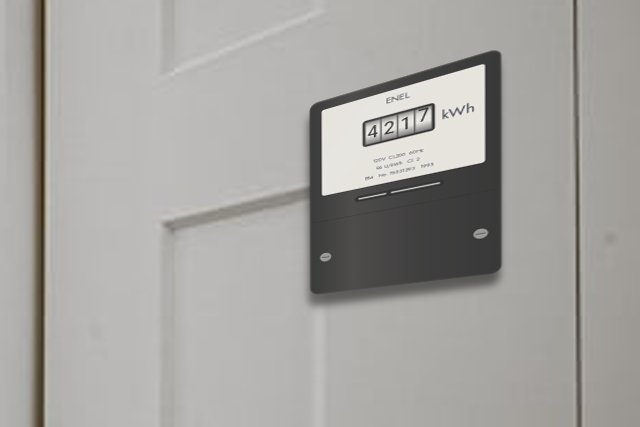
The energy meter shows 4217 kWh
